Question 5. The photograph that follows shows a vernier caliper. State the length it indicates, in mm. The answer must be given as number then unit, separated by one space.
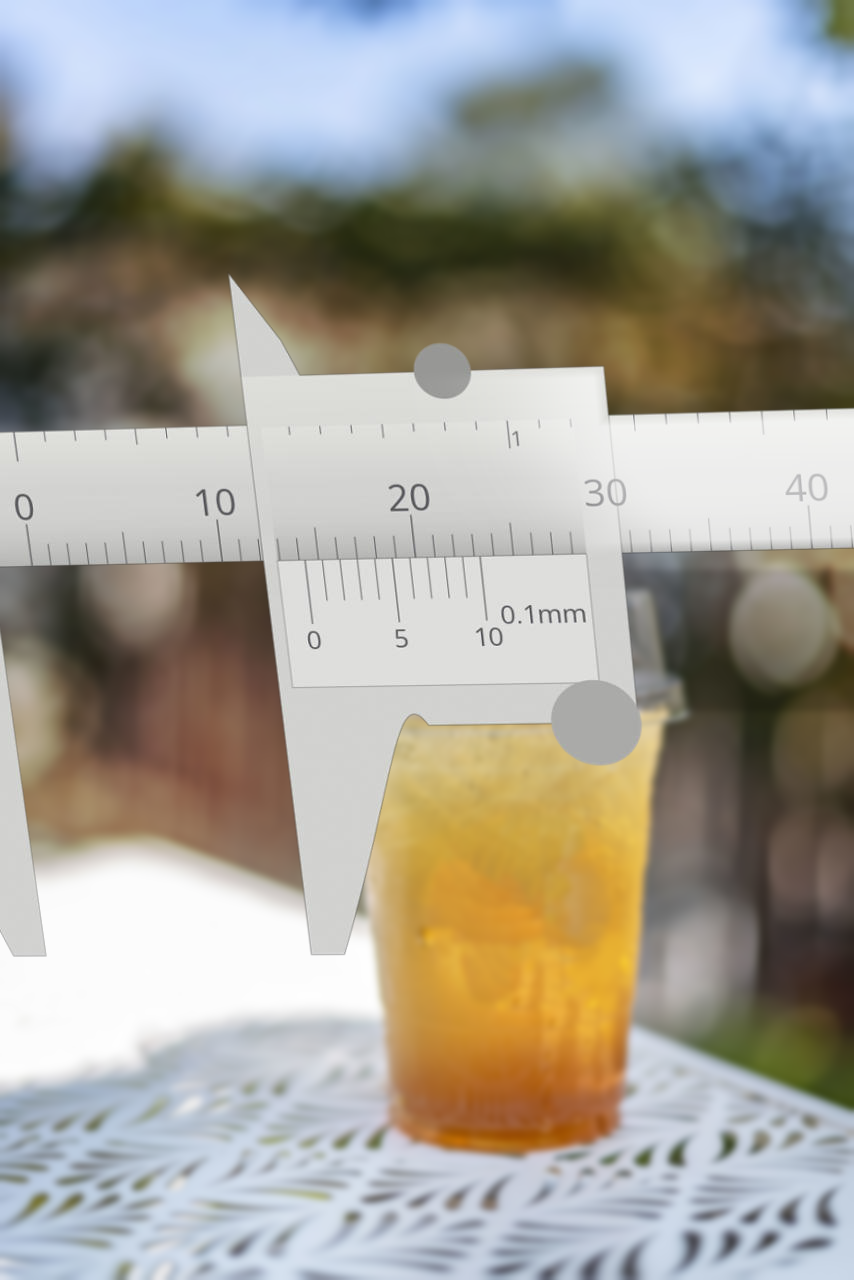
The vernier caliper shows 14.3 mm
